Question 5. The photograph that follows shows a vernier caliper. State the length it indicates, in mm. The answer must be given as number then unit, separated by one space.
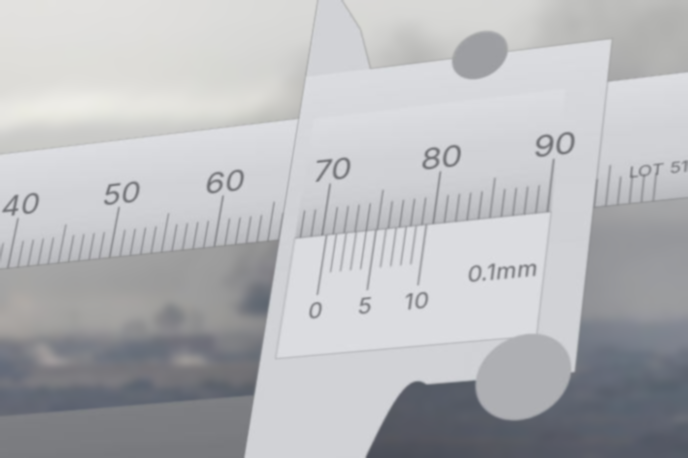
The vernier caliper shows 70.4 mm
